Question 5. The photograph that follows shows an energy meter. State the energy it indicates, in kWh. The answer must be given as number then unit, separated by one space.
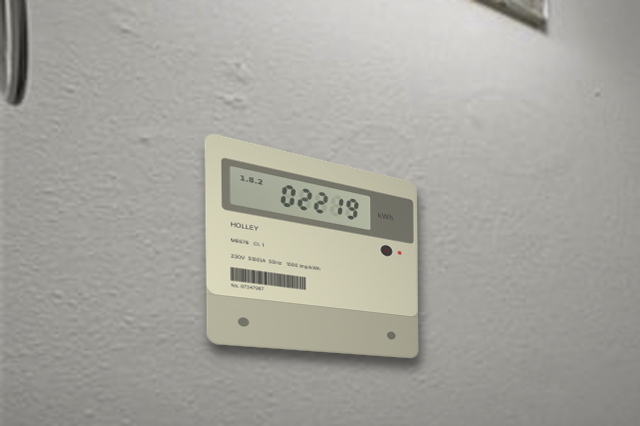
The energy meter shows 2219 kWh
